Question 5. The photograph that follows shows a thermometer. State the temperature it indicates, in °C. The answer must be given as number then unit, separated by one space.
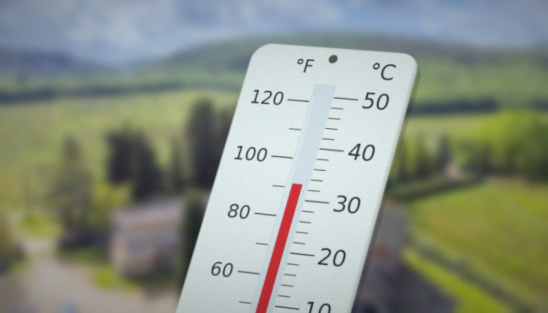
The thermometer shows 33 °C
